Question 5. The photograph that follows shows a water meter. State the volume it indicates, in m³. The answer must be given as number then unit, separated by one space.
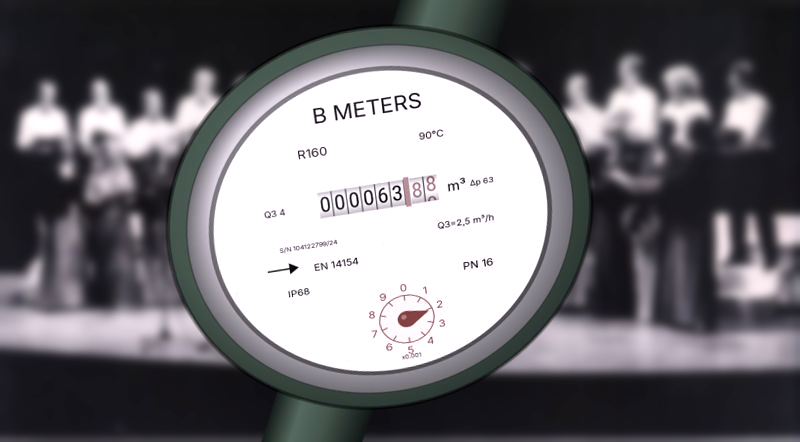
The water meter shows 63.882 m³
